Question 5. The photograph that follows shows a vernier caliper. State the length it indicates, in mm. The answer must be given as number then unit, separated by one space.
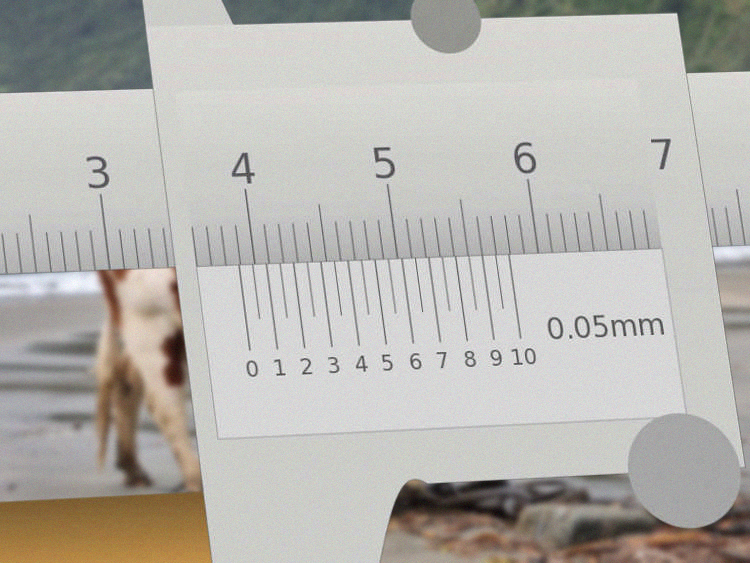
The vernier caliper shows 38.9 mm
